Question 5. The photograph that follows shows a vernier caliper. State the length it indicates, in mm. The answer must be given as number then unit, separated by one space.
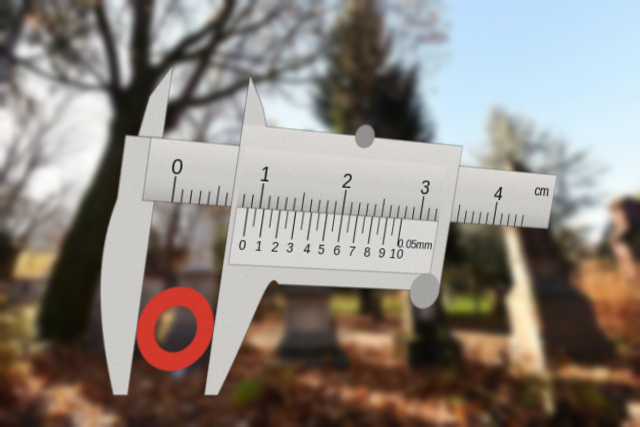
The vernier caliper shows 8.6 mm
